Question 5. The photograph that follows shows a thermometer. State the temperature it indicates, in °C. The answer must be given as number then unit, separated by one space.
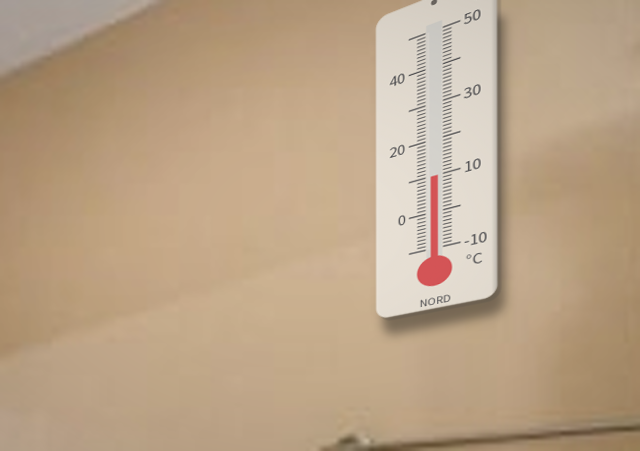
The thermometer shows 10 °C
